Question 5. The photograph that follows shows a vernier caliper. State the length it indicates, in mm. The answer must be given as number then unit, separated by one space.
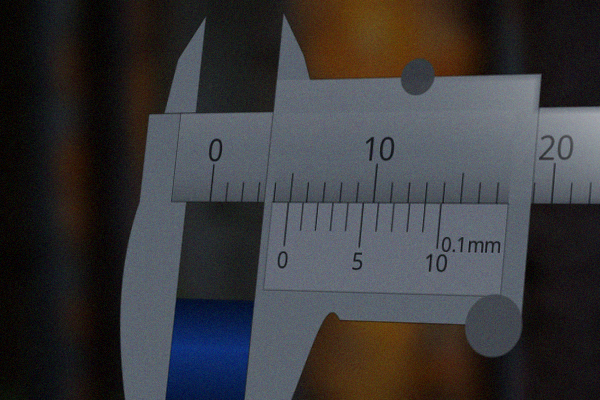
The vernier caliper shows 4.9 mm
